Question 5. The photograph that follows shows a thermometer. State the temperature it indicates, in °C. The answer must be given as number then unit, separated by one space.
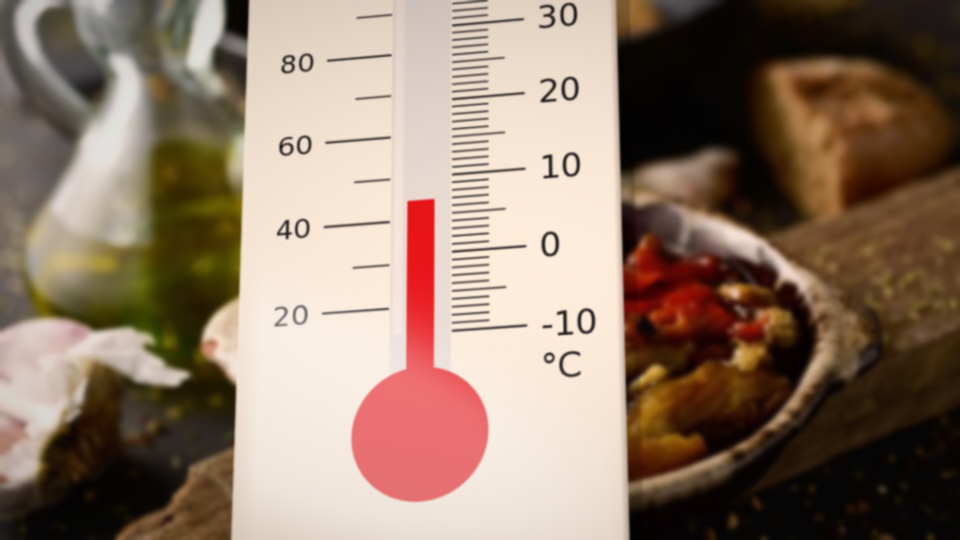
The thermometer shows 7 °C
